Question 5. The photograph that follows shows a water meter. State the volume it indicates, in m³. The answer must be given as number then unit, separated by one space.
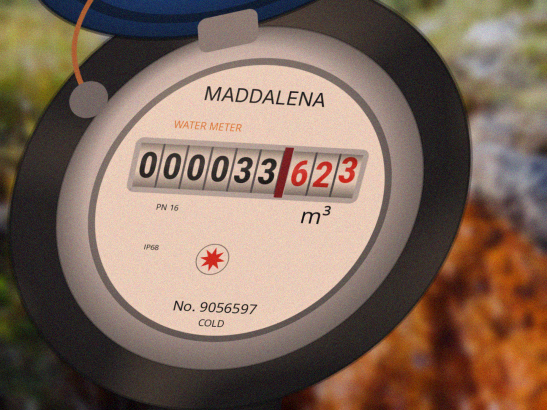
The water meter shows 33.623 m³
